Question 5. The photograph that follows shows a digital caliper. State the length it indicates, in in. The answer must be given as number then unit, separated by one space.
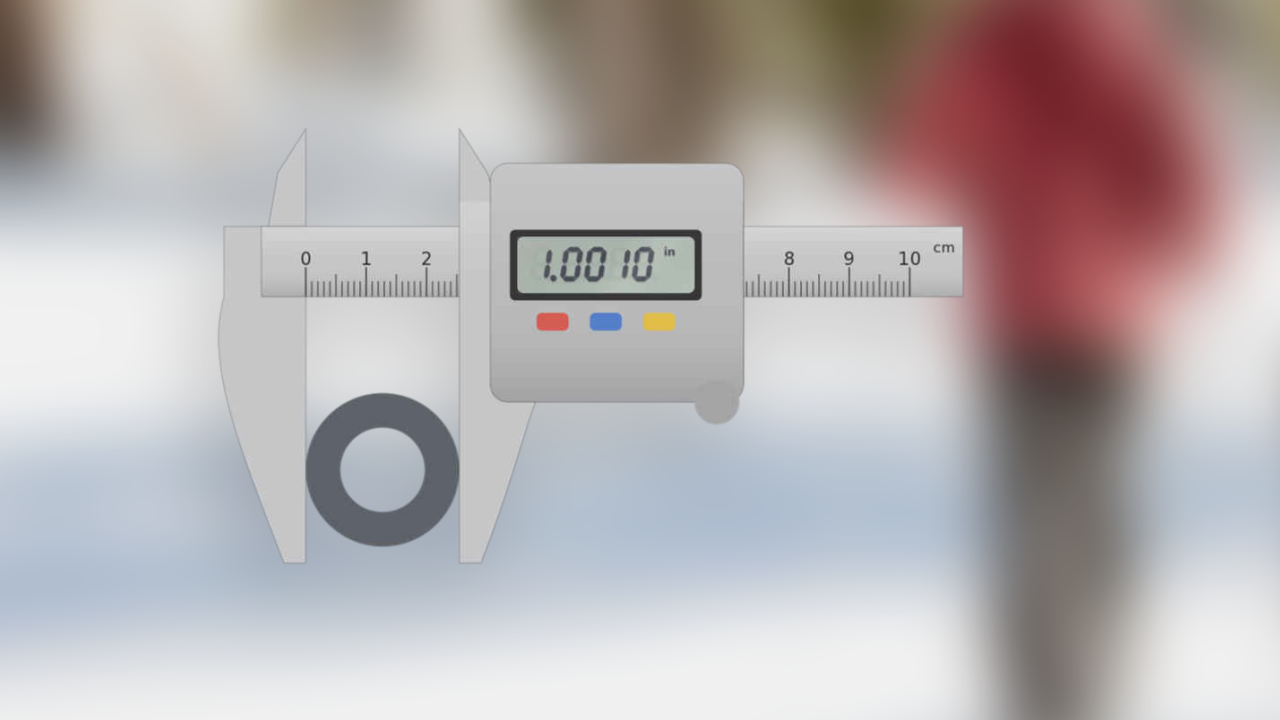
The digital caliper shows 1.0010 in
